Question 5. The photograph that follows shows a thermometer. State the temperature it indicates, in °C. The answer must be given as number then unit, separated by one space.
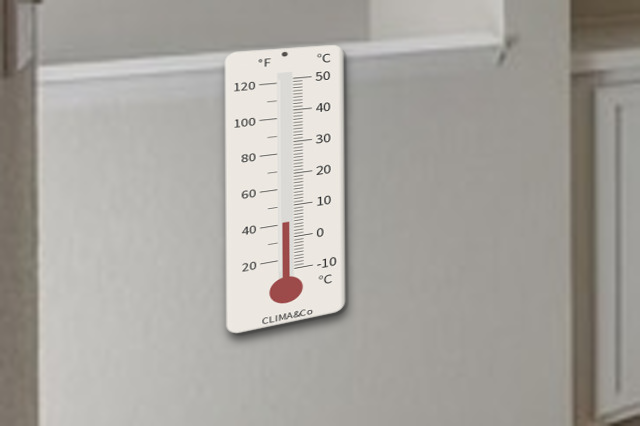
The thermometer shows 5 °C
